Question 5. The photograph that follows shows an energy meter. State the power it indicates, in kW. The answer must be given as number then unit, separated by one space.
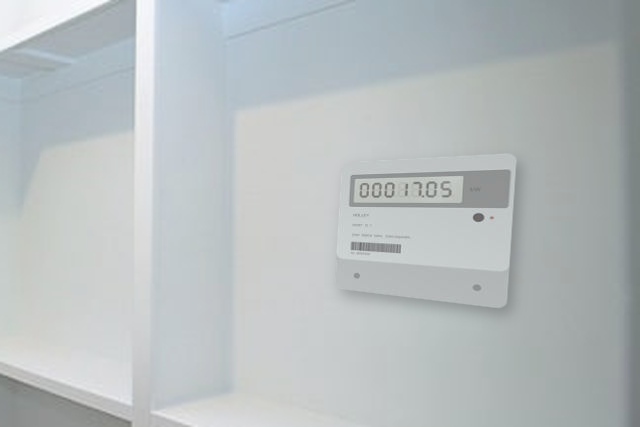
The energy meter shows 17.05 kW
